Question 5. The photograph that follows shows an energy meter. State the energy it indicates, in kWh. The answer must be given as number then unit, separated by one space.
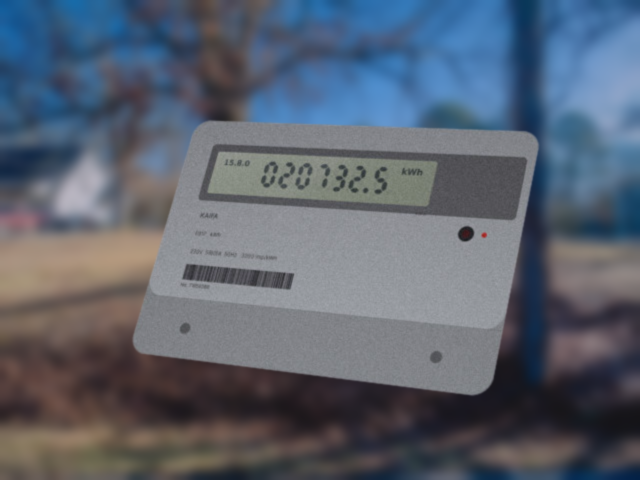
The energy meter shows 20732.5 kWh
